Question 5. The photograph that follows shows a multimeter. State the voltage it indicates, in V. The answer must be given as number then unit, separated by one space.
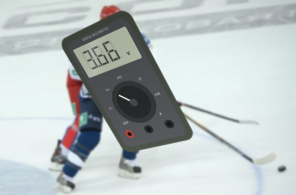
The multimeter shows 3.66 V
